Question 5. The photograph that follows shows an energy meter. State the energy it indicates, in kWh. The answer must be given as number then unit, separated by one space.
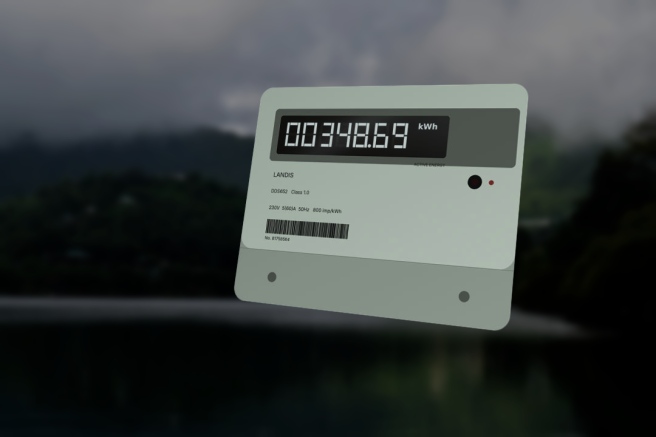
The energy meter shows 348.69 kWh
